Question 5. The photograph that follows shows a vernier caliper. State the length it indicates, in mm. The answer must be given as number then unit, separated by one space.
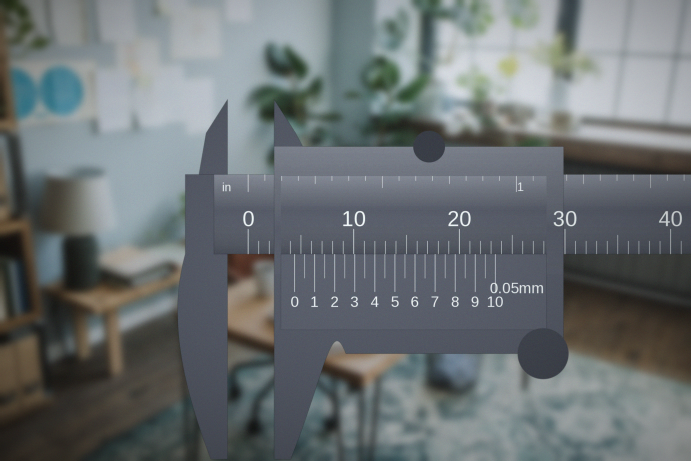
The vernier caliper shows 4.4 mm
